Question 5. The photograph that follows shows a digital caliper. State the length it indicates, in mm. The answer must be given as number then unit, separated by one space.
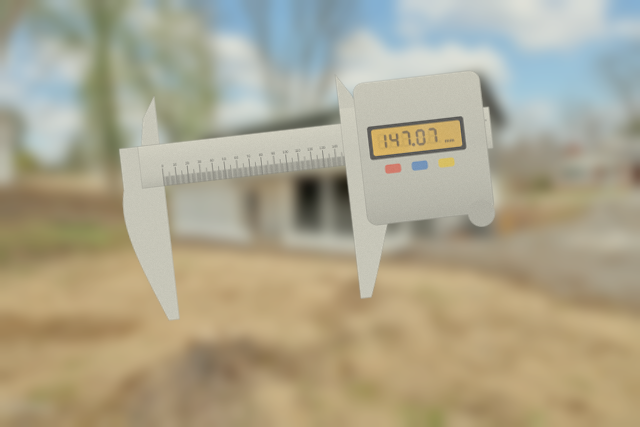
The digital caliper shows 147.07 mm
